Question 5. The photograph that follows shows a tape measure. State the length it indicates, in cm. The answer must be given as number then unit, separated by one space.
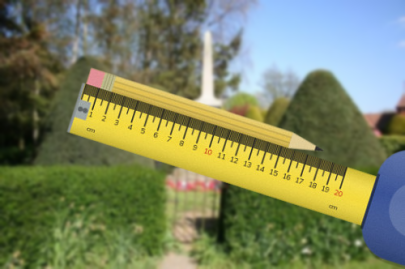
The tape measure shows 18 cm
